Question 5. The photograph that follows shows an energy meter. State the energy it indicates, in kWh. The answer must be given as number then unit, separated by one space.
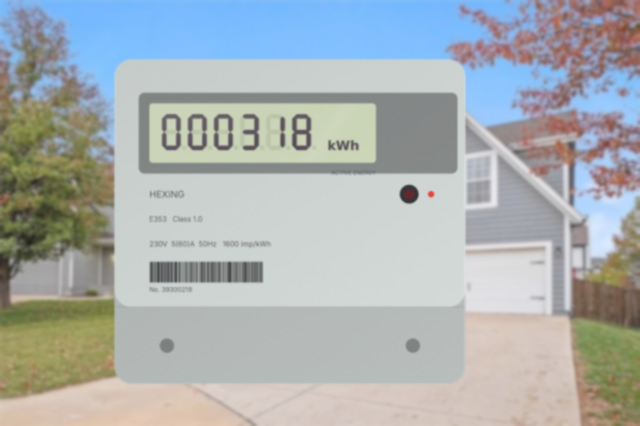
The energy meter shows 318 kWh
